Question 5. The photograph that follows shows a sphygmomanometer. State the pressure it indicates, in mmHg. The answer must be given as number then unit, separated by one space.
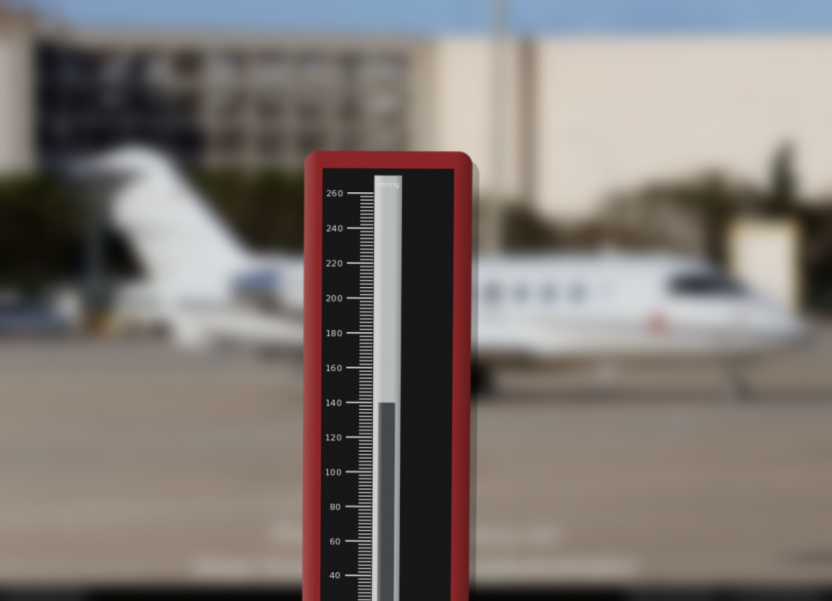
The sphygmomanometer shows 140 mmHg
